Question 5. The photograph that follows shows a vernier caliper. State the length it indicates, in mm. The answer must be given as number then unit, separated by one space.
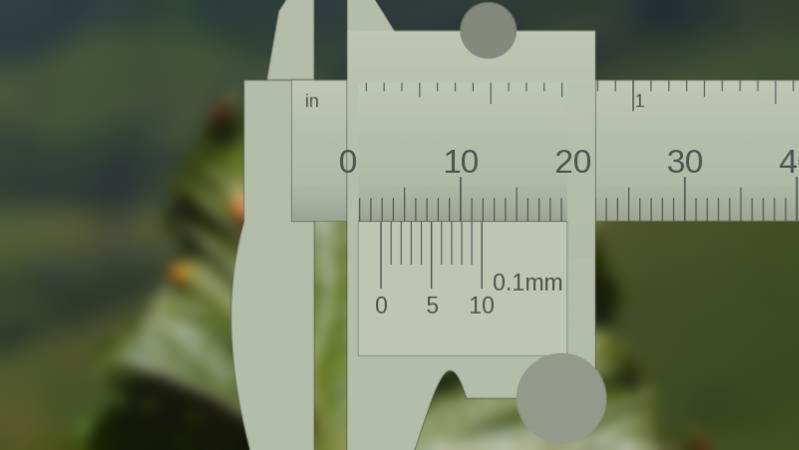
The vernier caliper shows 2.9 mm
